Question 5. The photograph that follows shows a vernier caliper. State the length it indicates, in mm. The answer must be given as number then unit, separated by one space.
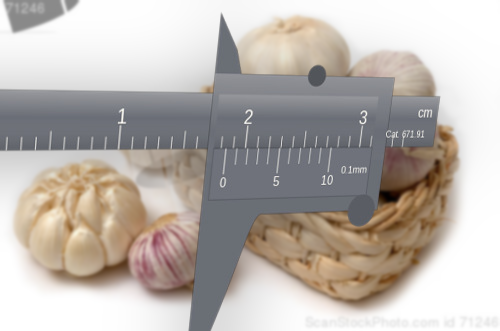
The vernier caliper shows 18.4 mm
